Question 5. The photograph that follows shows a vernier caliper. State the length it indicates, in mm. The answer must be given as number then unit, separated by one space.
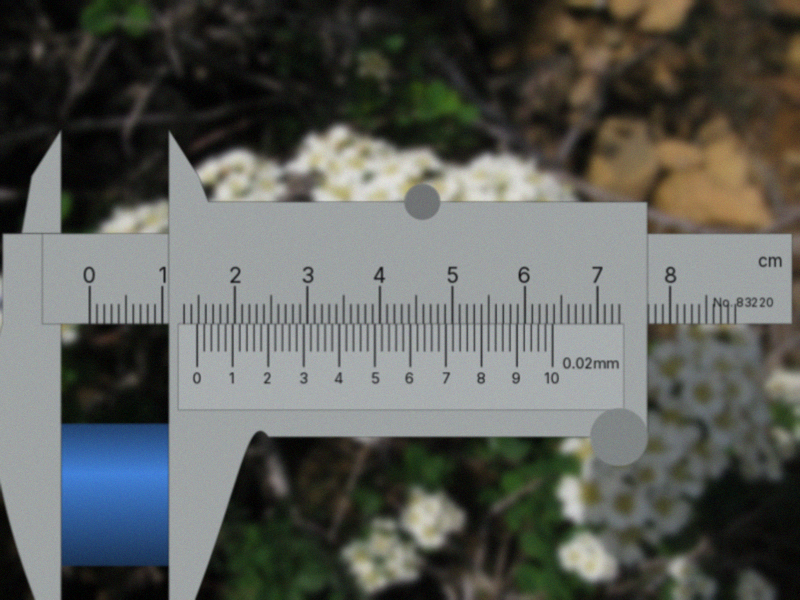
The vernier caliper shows 14.8 mm
